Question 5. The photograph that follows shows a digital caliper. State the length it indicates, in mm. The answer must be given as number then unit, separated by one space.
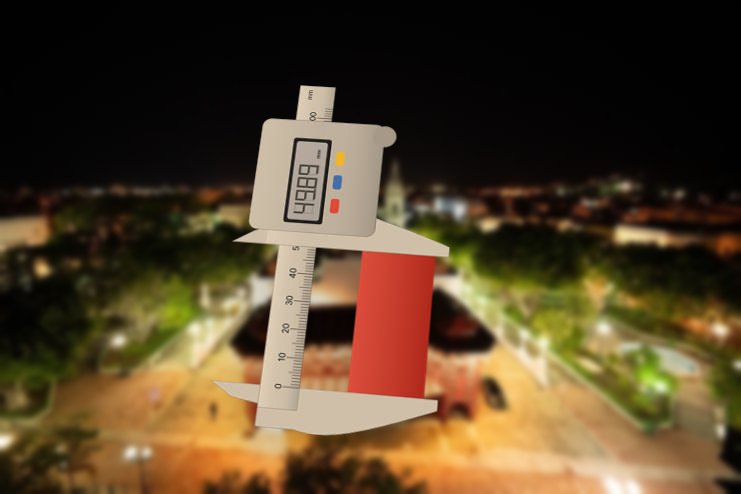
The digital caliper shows 49.89 mm
